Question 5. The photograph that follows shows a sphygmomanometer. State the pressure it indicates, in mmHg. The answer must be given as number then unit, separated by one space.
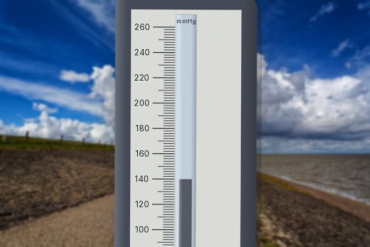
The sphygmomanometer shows 140 mmHg
